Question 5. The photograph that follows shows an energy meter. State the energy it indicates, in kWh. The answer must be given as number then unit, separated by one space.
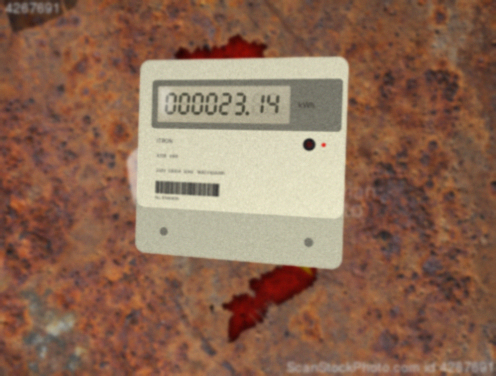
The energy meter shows 23.14 kWh
